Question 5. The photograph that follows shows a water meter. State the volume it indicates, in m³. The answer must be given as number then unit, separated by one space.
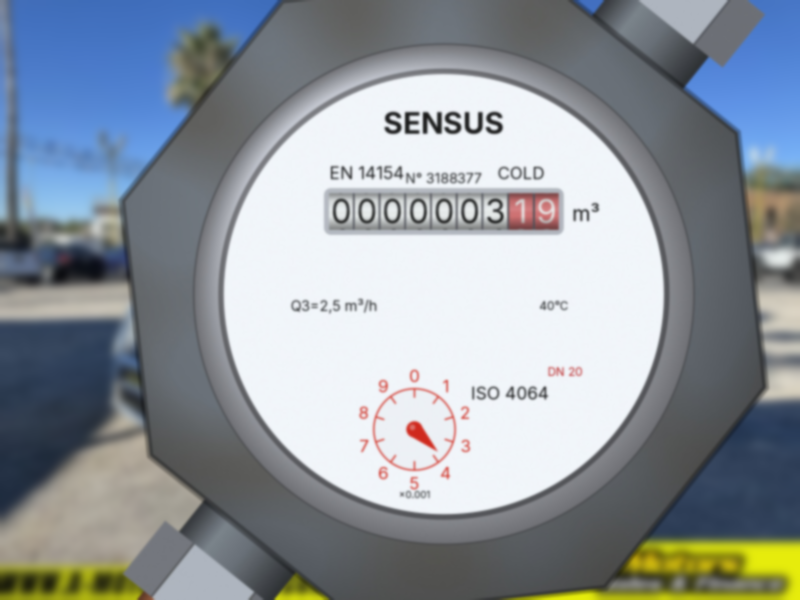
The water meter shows 3.193 m³
